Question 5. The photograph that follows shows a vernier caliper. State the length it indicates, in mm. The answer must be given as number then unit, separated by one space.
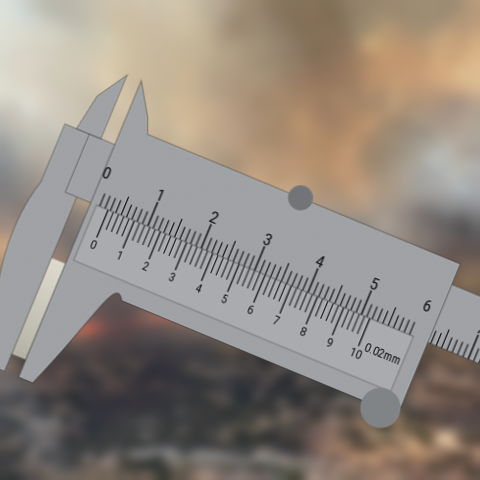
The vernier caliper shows 2.6 mm
